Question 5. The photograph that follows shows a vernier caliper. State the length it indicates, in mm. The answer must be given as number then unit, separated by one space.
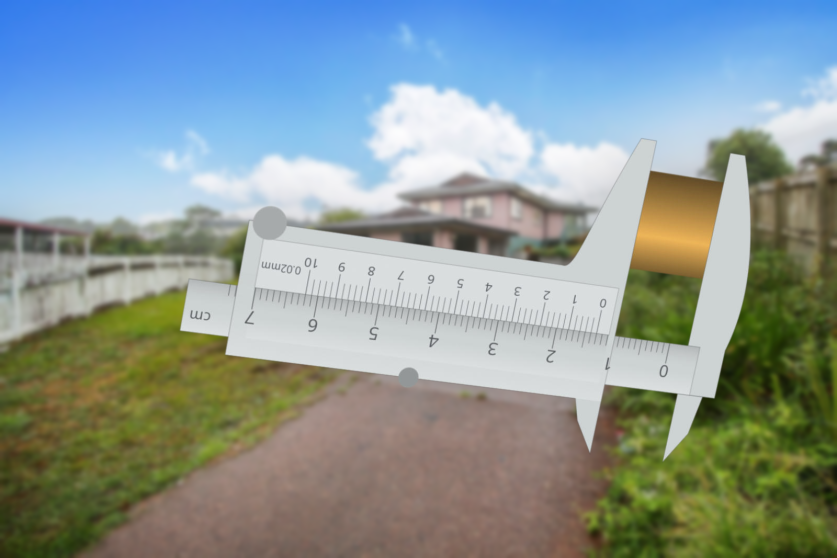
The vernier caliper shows 13.0 mm
